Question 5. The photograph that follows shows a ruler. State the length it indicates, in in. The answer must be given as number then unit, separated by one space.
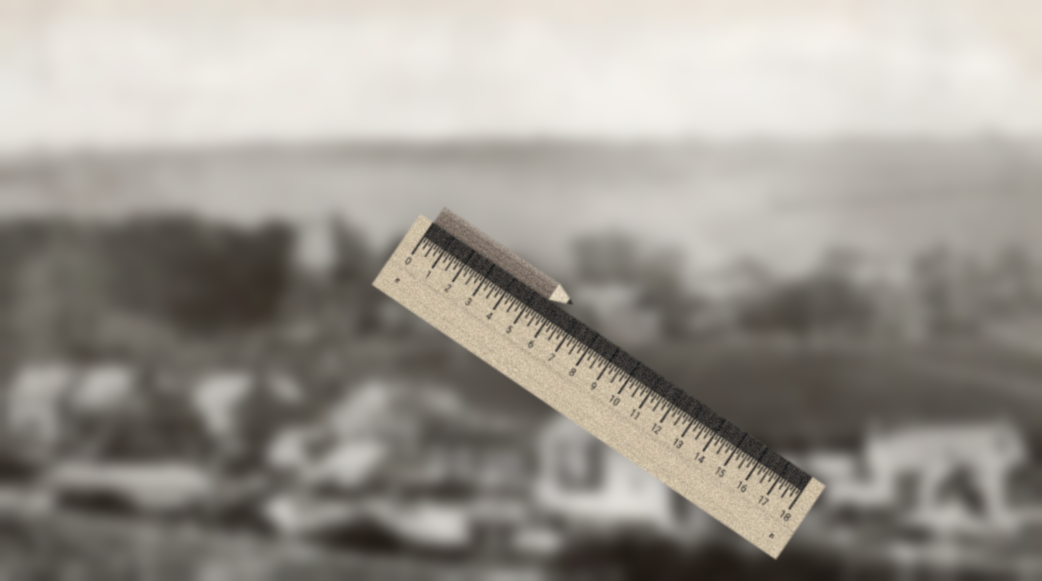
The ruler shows 6.5 in
